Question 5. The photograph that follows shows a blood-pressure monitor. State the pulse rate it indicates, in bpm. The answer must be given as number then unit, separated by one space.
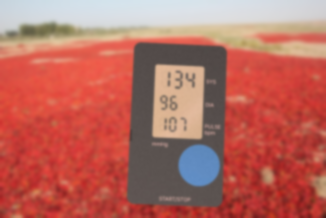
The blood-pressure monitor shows 107 bpm
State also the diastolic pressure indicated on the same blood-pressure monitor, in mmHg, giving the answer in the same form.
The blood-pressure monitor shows 96 mmHg
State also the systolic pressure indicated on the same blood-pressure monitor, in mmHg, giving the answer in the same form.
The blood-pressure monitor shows 134 mmHg
